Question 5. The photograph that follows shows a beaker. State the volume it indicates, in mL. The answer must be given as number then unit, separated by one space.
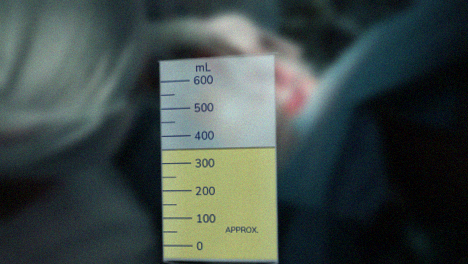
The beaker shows 350 mL
